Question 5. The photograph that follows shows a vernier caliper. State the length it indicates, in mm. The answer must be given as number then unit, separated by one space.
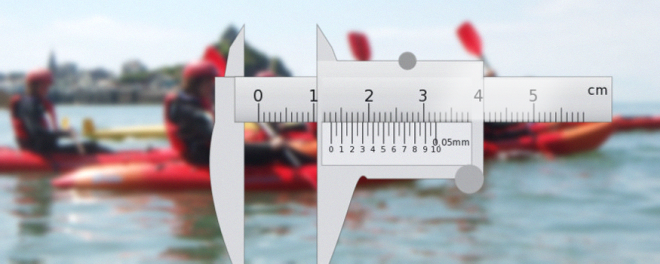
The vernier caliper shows 13.2 mm
